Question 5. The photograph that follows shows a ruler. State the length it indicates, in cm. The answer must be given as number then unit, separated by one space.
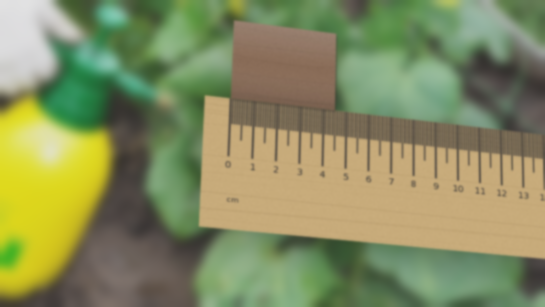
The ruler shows 4.5 cm
